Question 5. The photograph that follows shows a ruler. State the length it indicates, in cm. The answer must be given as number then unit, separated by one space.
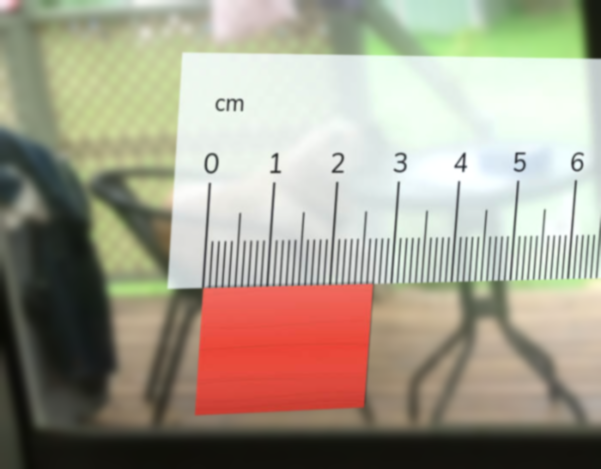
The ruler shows 2.7 cm
